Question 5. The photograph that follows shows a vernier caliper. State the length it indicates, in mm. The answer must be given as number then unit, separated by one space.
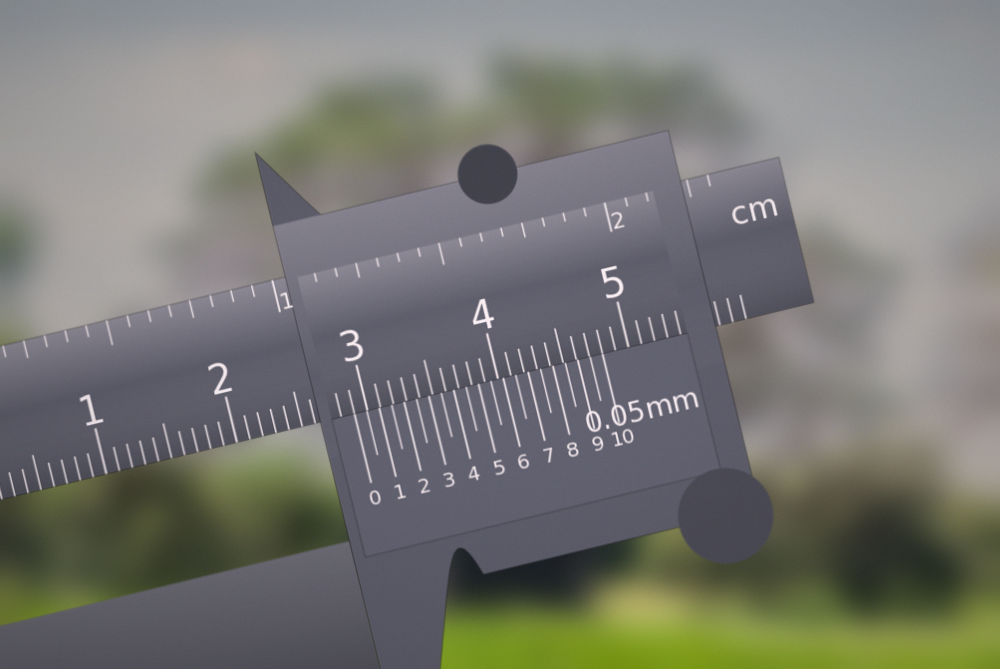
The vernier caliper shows 29.0 mm
